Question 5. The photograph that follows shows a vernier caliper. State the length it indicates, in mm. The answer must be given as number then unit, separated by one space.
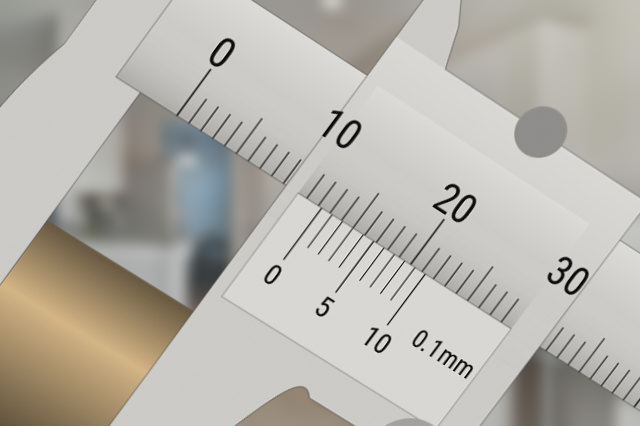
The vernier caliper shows 12.3 mm
